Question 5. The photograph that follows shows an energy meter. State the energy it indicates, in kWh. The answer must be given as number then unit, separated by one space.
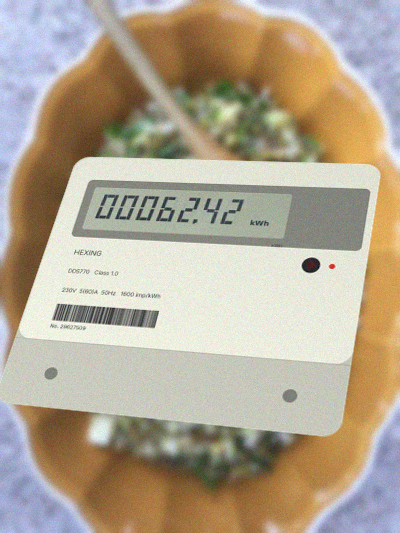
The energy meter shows 62.42 kWh
